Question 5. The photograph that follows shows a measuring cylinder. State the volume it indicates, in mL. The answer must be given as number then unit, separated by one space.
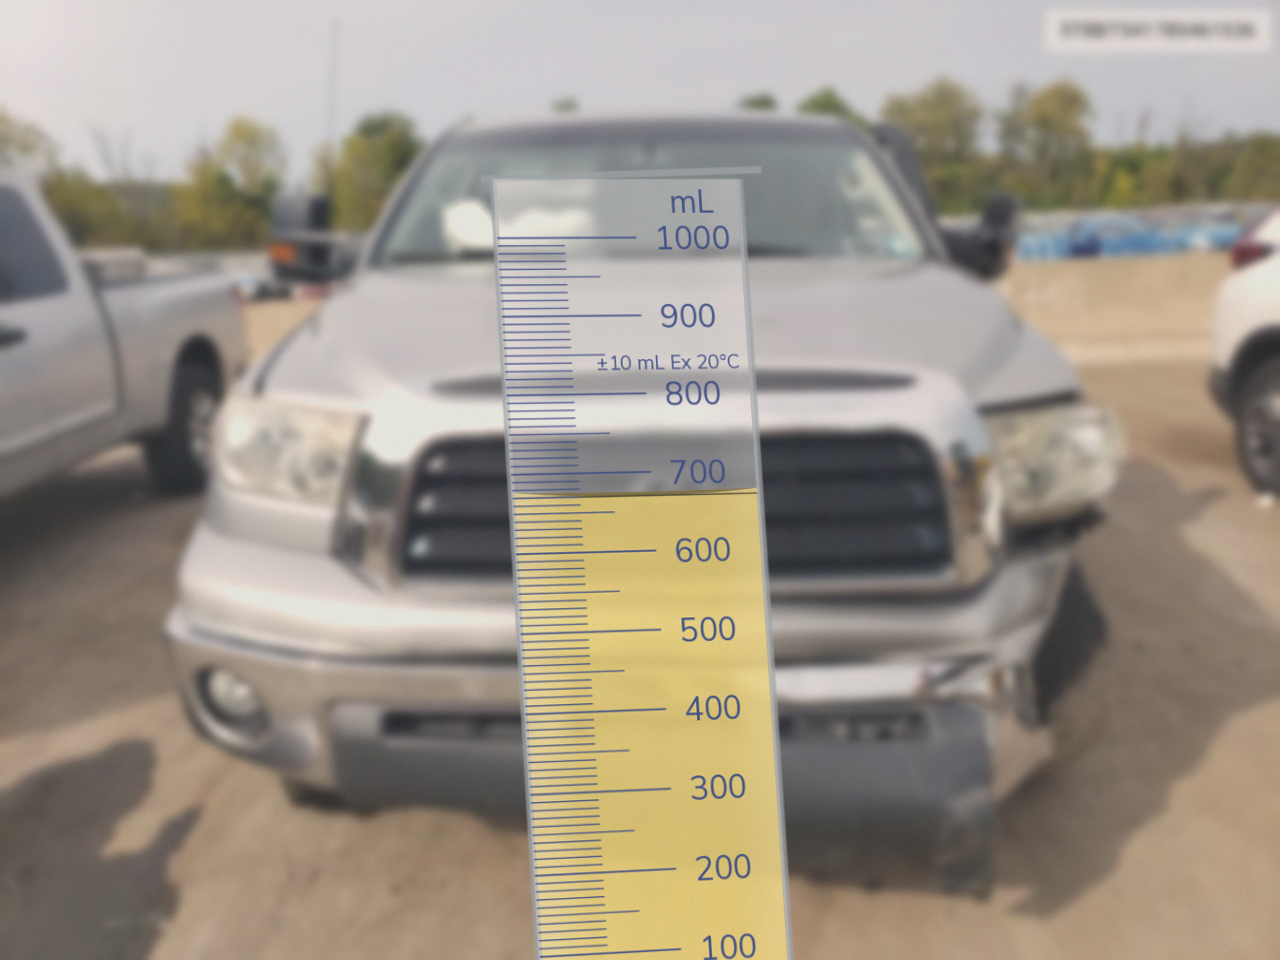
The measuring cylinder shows 670 mL
